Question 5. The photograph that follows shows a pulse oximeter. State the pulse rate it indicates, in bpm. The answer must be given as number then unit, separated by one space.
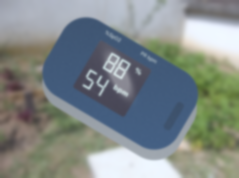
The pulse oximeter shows 54 bpm
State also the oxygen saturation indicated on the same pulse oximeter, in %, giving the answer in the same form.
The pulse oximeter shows 88 %
